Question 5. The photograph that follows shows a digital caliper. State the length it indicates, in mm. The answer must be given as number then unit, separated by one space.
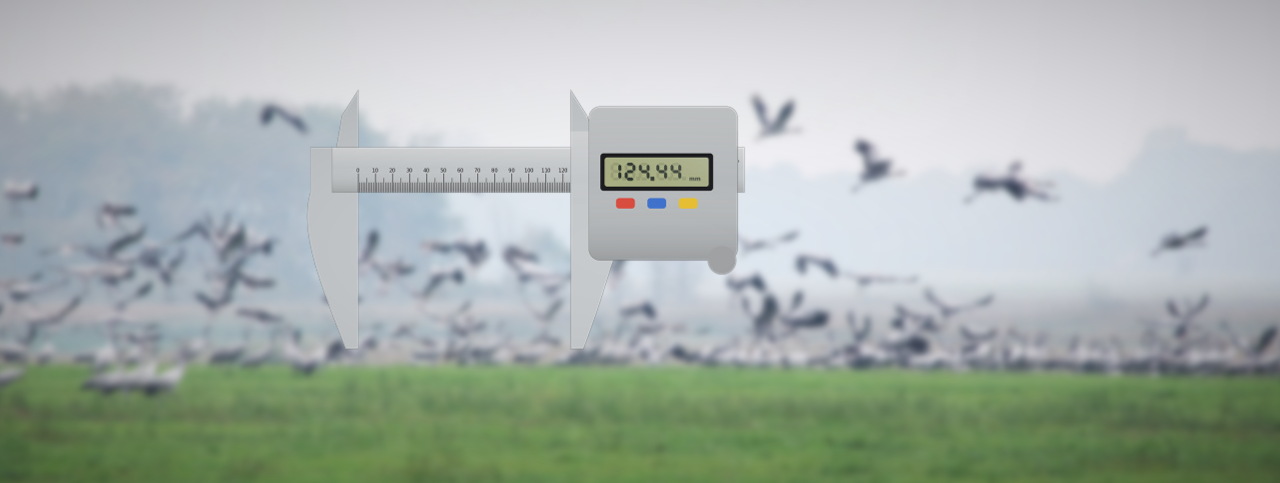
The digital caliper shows 124.44 mm
